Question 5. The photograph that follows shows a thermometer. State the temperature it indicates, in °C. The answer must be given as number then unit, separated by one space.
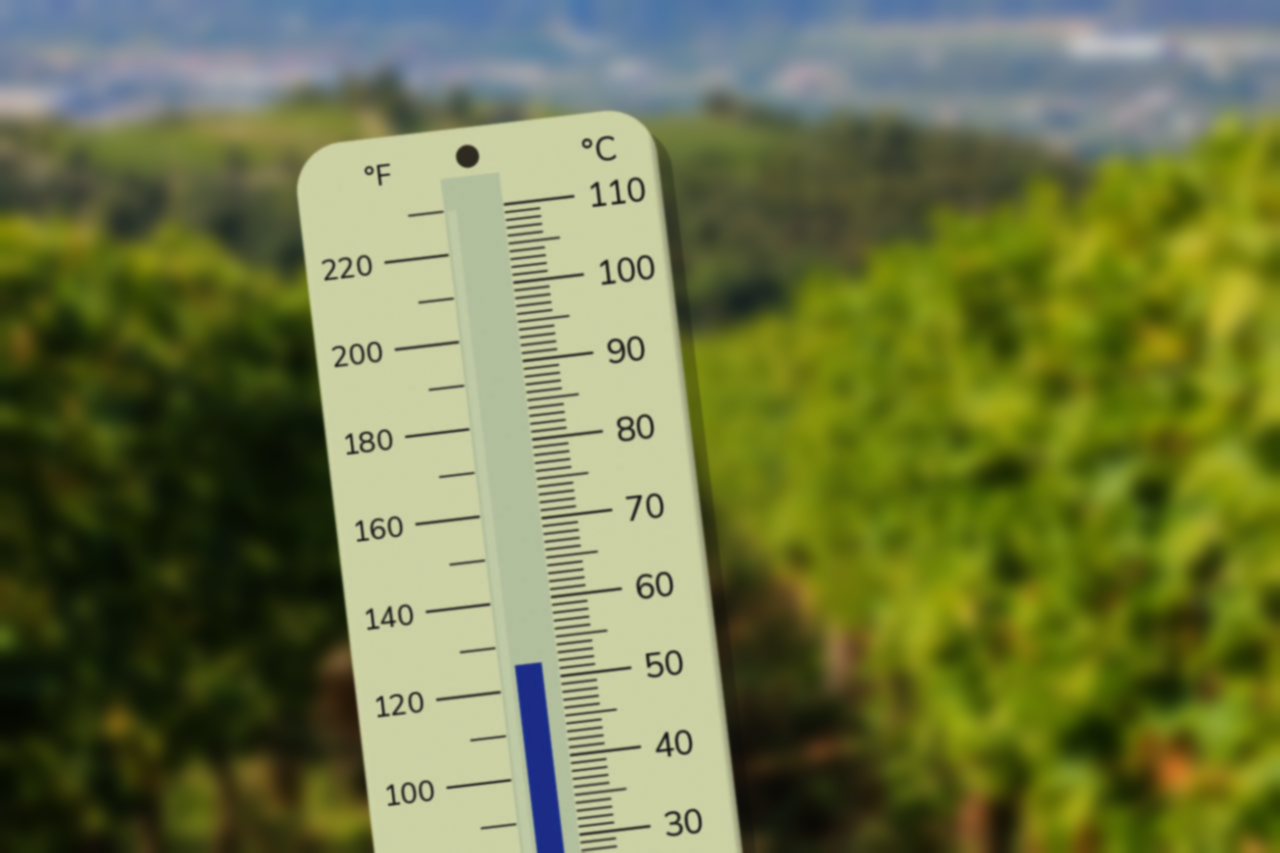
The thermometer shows 52 °C
